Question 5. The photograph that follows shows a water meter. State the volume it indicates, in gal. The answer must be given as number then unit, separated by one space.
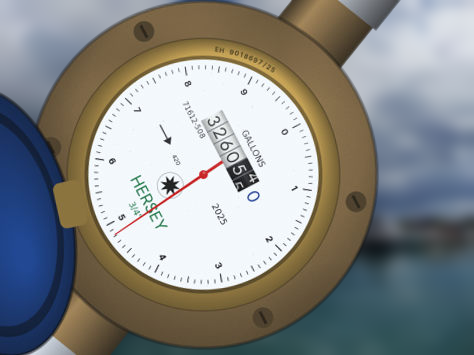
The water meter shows 3260544.8 gal
